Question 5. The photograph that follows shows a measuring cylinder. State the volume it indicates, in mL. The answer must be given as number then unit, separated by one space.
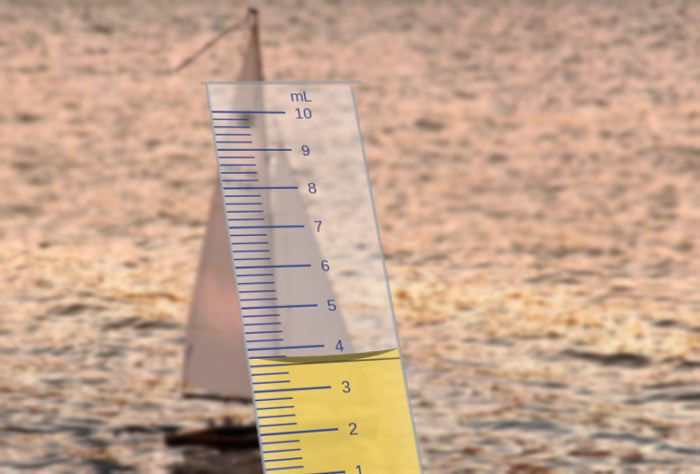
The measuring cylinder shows 3.6 mL
